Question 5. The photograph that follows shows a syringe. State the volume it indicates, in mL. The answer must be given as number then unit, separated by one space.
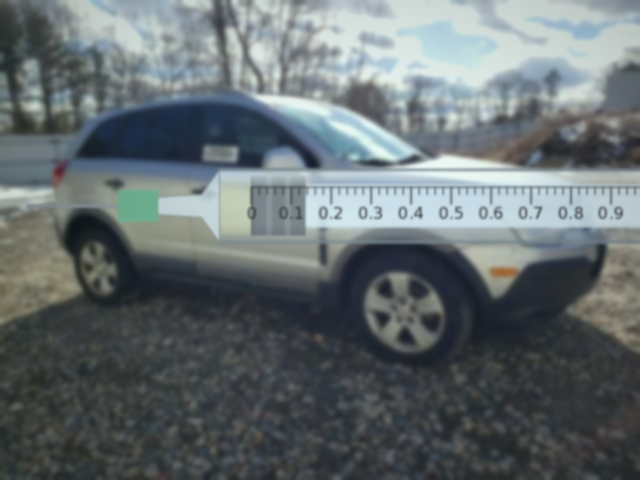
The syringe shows 0 mL
